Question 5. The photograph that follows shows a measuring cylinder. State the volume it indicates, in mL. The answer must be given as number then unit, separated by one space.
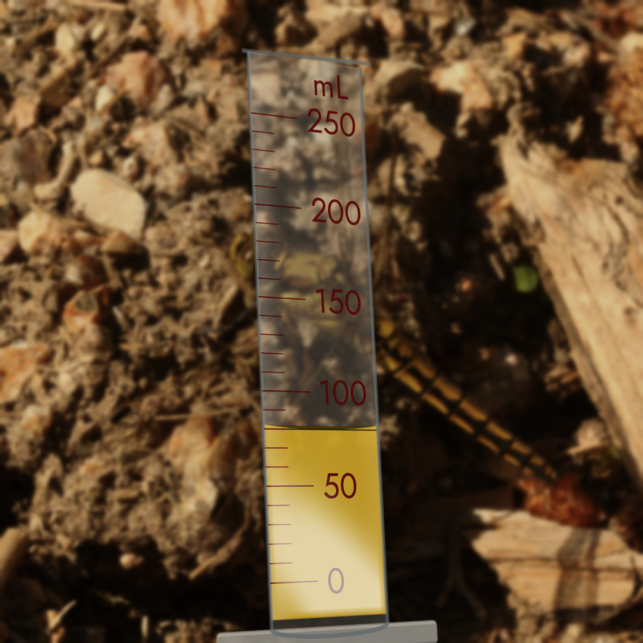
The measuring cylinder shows 80 mL
